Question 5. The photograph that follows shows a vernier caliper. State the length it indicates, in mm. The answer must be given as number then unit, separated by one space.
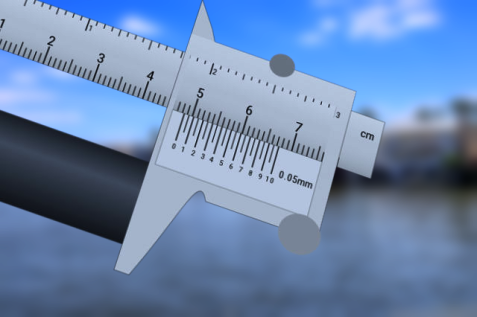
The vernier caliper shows 48.4 mm
